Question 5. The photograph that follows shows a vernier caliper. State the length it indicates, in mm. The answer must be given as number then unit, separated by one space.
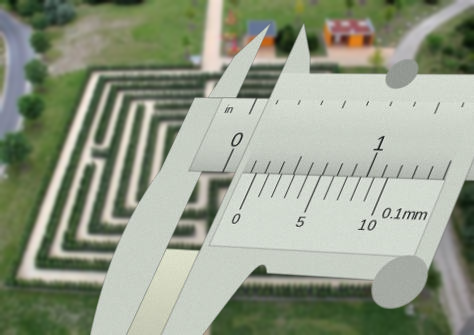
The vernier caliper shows 2.4 mm
